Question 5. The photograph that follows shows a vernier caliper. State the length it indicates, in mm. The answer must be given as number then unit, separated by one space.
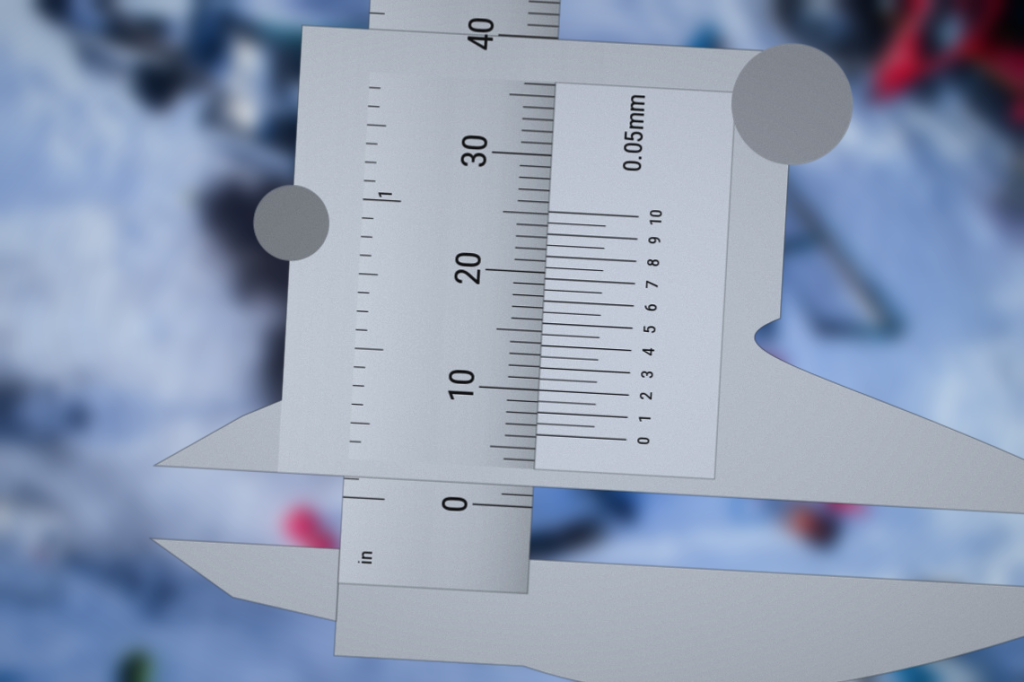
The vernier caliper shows 6.2 mm
